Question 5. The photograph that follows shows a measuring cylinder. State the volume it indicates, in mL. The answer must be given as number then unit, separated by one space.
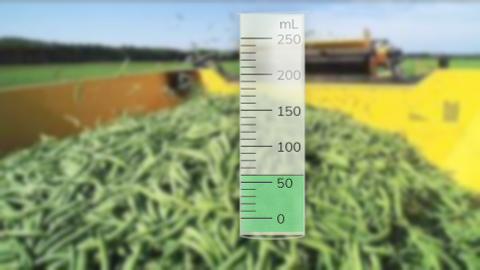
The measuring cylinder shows 60 mL
